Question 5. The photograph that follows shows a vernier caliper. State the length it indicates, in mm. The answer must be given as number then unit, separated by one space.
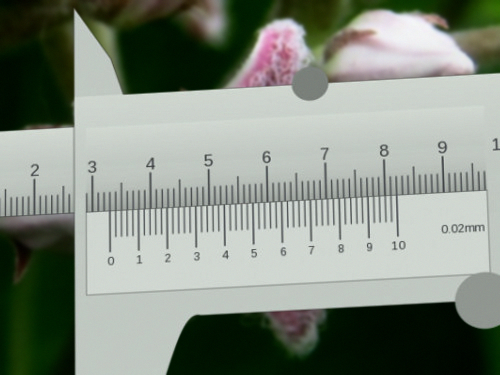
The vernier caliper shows 33.0 mm
